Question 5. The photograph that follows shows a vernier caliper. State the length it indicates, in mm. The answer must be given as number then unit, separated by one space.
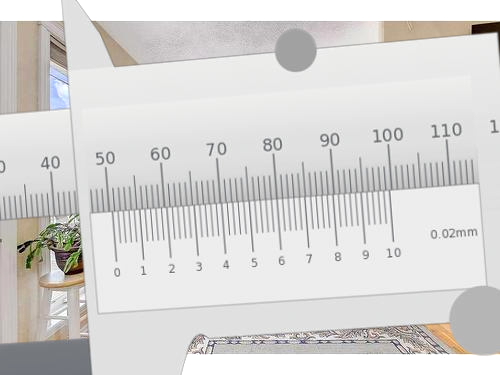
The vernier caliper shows 50.6 mm
